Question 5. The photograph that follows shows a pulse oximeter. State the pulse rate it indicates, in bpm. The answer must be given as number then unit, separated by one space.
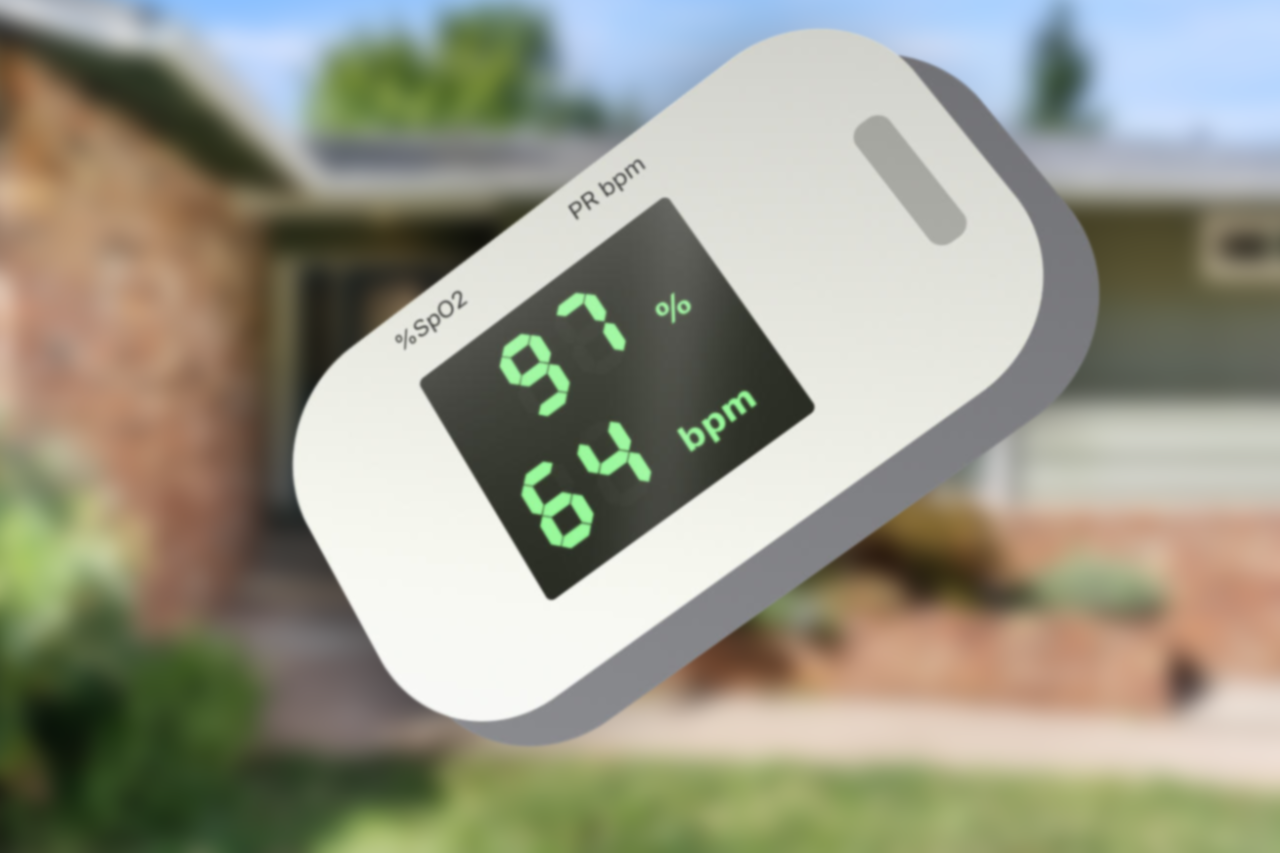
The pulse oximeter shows 64 bpm
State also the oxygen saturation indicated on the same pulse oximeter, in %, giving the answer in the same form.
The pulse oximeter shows 97 %
